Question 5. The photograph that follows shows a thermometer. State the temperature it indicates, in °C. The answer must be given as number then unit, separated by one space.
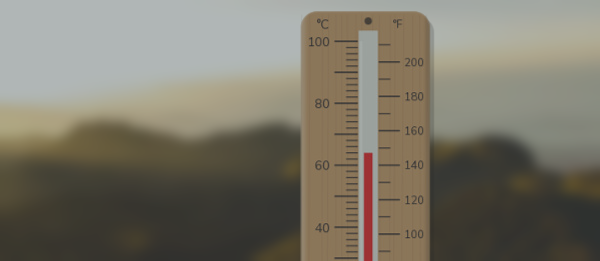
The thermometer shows 64 °C
